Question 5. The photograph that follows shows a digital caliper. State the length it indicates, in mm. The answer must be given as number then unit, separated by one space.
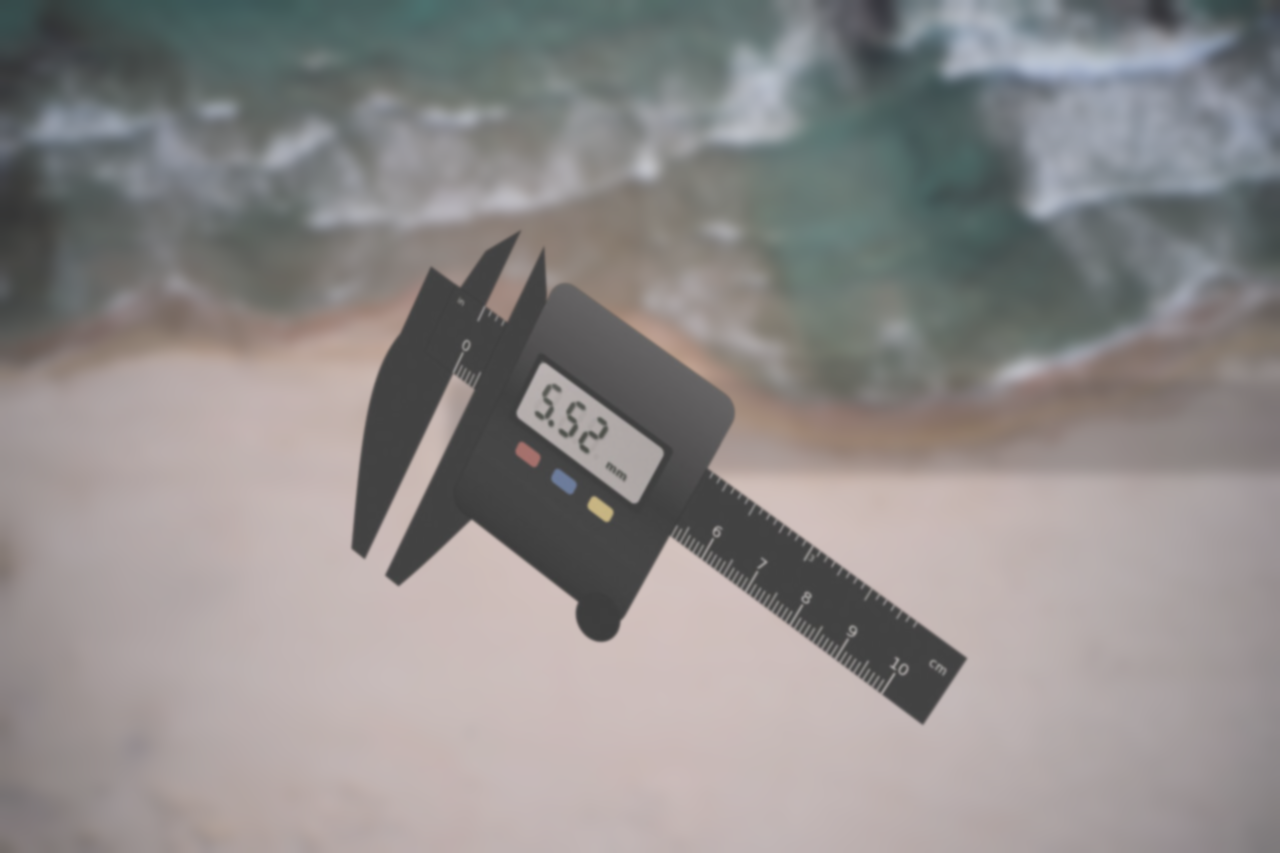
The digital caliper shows 5.52 mm
